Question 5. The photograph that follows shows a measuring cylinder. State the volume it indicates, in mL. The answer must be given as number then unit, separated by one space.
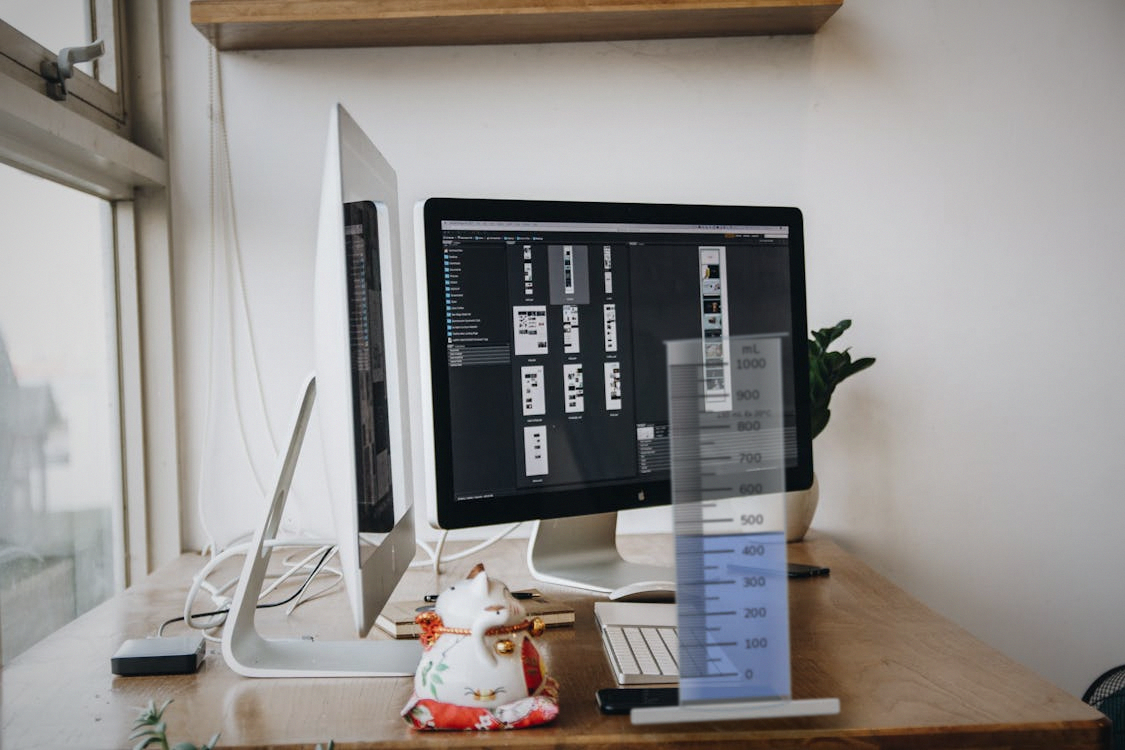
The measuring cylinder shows 450 mL
